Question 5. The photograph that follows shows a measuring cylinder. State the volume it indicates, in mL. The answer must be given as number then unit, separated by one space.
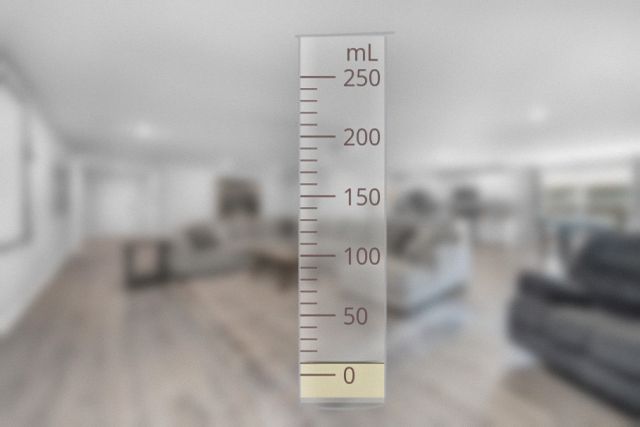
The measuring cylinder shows 10 mL
